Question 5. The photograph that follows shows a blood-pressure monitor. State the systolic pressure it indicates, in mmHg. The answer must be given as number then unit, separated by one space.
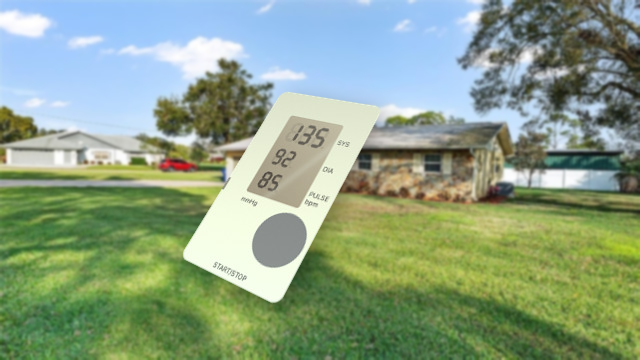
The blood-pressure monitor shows 135 mmHg
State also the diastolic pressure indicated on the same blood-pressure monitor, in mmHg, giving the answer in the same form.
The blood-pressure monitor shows 92 mmHg
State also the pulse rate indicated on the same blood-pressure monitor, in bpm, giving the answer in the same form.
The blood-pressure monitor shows 85 bpm
